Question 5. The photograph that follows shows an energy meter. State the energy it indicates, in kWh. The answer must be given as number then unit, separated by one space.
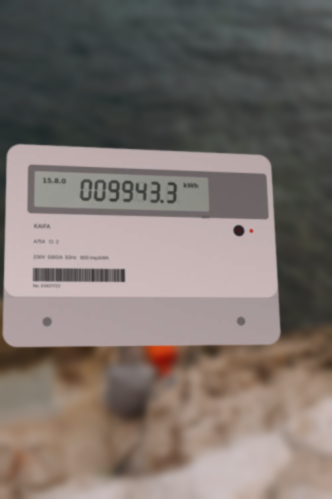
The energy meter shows 9943.3 kWh
